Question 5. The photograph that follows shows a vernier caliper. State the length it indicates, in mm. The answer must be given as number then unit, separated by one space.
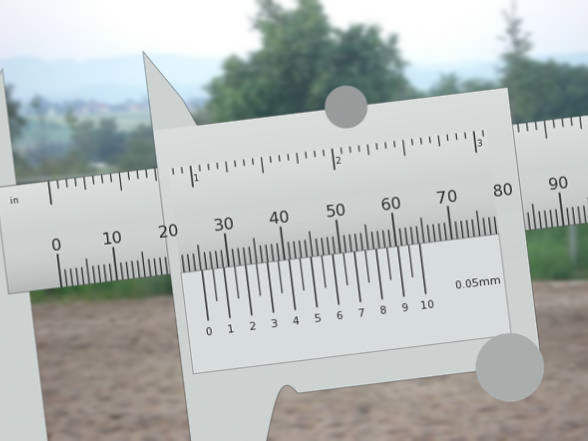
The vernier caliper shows 25.2 mm
